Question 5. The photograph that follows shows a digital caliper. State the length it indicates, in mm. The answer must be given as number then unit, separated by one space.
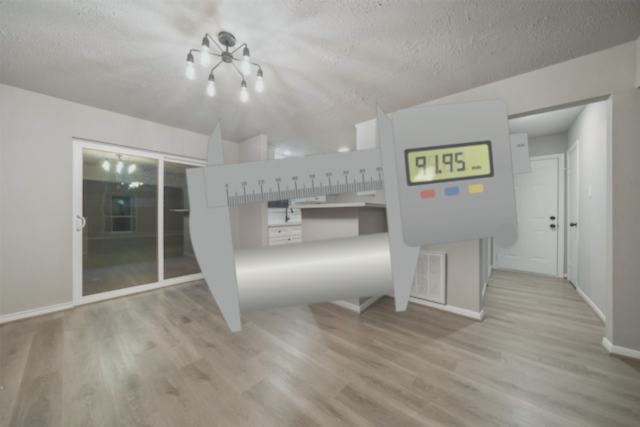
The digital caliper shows 91.95 mm
